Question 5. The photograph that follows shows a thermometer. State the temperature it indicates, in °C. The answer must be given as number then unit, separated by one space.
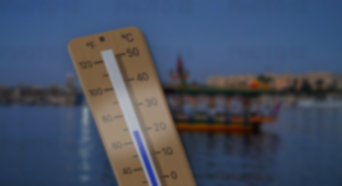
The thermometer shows 20 °C
